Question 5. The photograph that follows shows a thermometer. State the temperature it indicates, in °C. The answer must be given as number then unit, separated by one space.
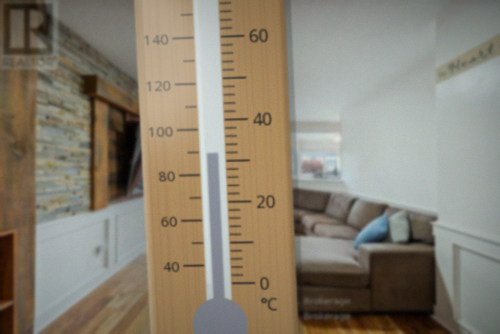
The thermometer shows 32 °C
